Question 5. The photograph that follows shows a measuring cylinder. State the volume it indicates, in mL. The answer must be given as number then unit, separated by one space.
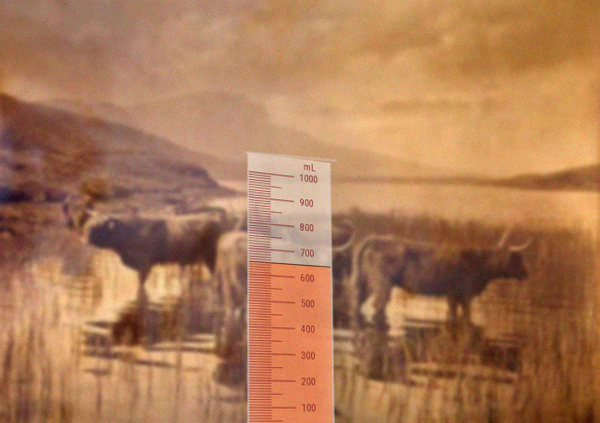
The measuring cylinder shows 650 mL
